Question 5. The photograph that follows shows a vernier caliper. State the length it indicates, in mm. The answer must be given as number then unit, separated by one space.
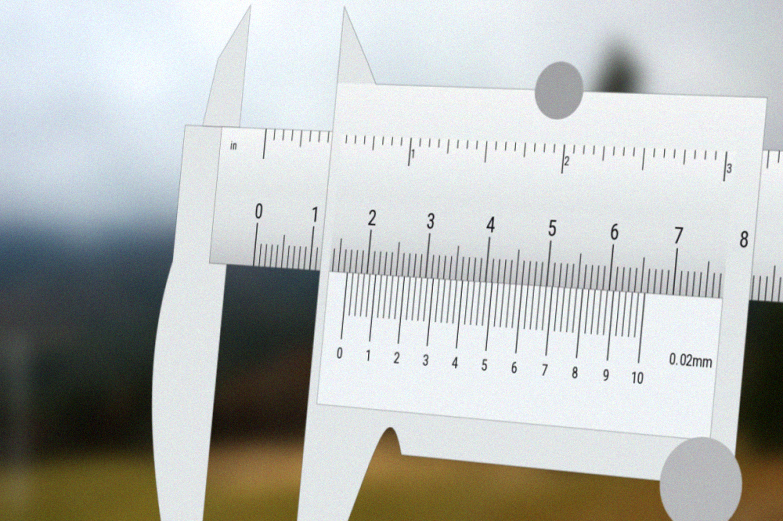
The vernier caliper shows 16.6 mm
